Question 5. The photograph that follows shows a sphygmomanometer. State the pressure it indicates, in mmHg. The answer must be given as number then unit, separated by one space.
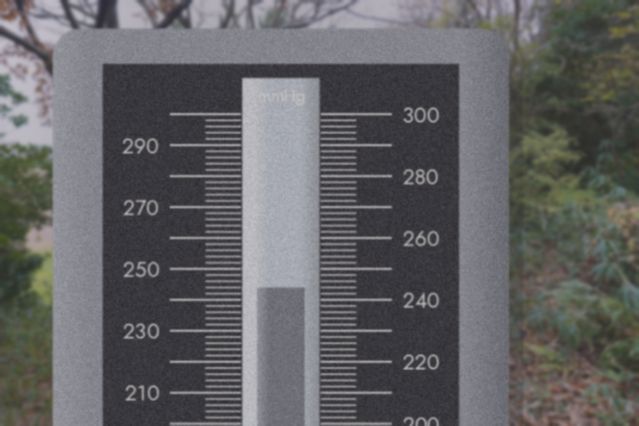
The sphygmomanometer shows 244 mmHg
